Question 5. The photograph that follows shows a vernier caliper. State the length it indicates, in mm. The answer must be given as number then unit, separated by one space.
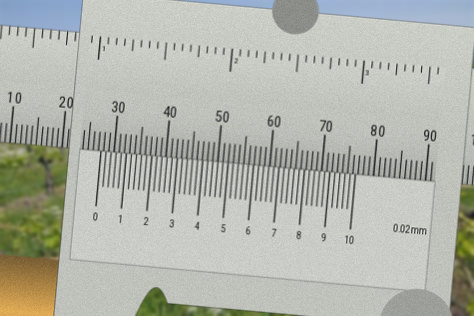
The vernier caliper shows 27.5 mm
